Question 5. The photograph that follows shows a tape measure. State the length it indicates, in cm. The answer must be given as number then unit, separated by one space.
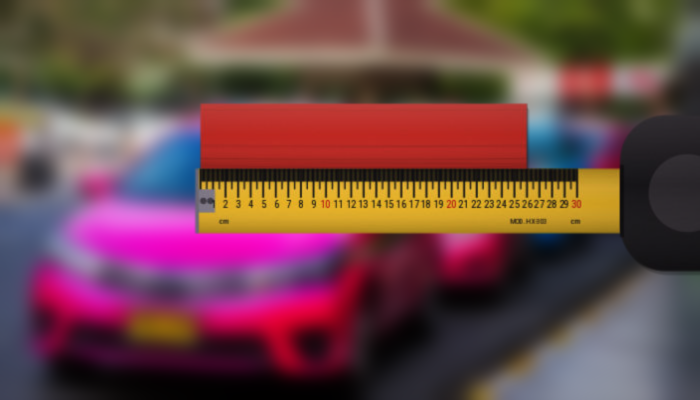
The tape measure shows 26 cm
